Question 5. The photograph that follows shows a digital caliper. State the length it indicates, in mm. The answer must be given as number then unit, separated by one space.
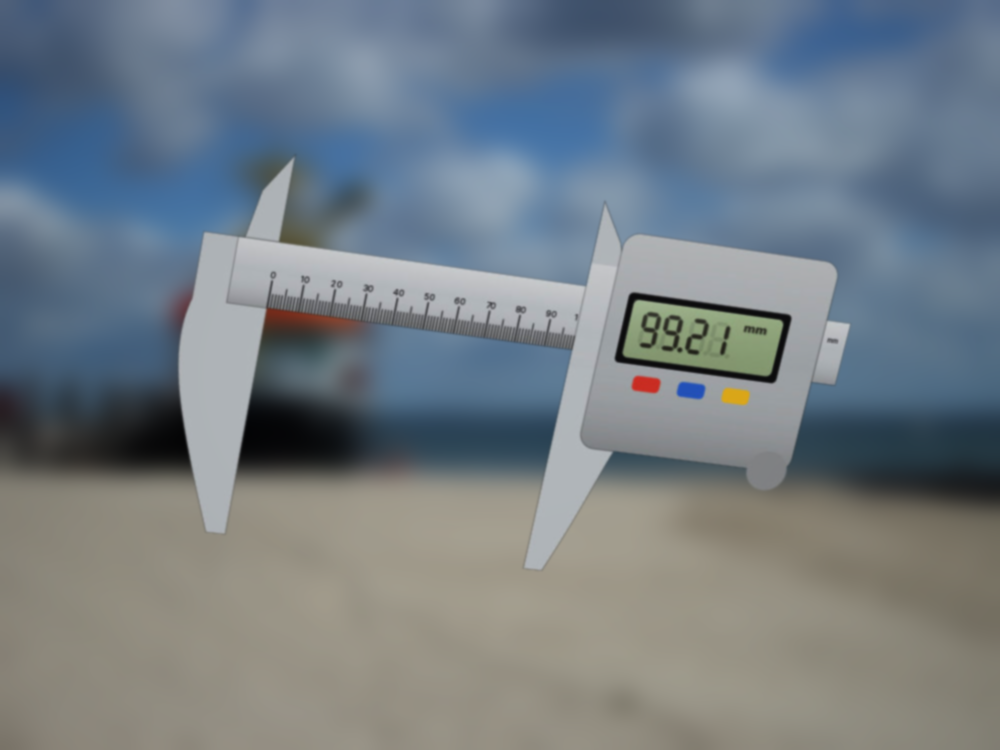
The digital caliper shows 99.21 mm
